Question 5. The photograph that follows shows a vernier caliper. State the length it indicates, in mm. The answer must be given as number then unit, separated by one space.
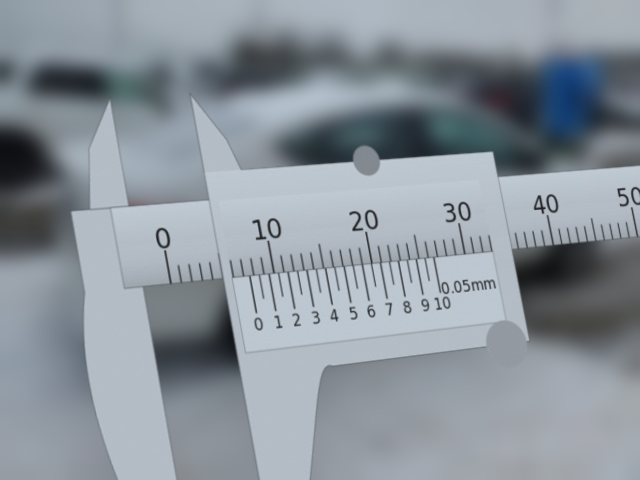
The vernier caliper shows 7.6 mm
